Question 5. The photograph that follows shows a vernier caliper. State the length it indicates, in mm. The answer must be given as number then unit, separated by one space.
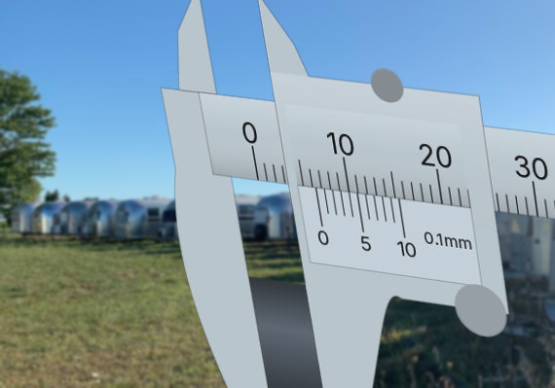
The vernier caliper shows 6.4 mm
